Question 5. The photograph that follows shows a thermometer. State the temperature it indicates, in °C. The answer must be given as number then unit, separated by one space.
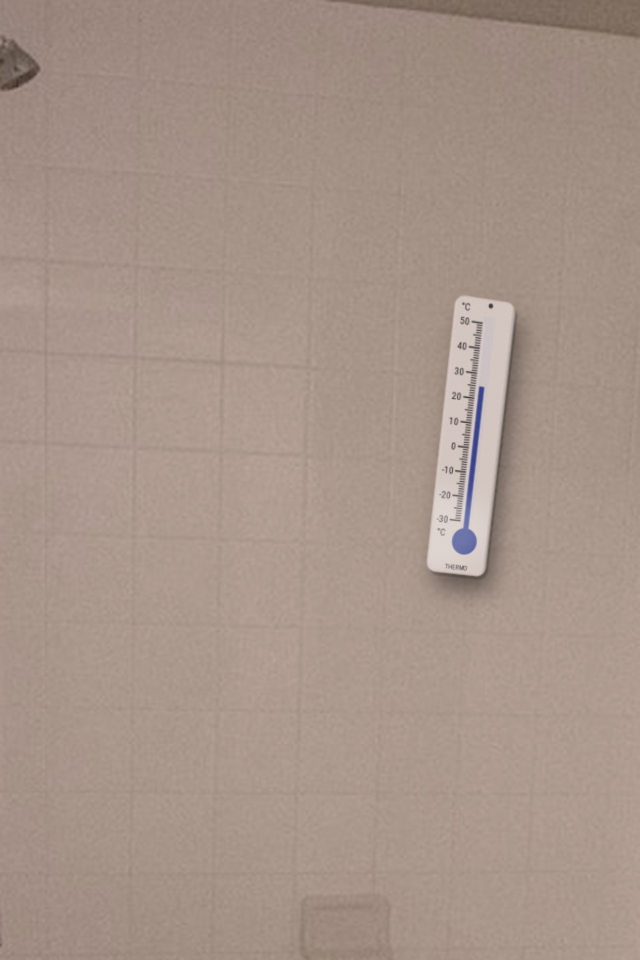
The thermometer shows 25 °C
